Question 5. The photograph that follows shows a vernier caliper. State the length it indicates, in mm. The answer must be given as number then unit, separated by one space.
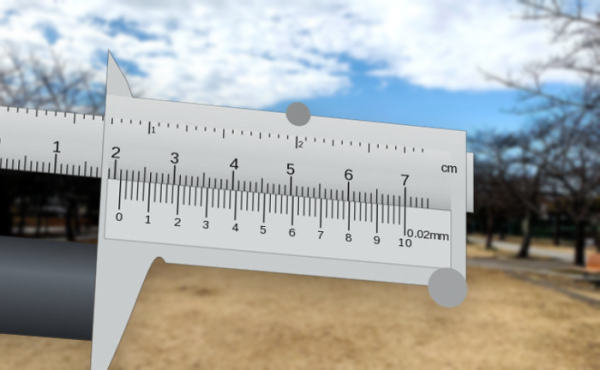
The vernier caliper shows 21.0 mm
